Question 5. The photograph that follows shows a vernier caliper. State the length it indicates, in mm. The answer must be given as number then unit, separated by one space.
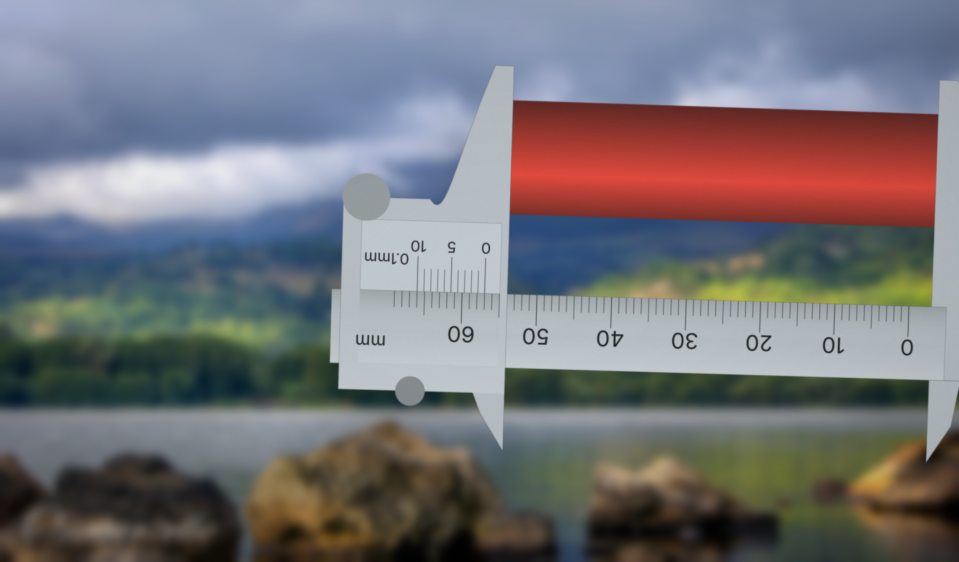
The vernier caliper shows 57.0 mm
